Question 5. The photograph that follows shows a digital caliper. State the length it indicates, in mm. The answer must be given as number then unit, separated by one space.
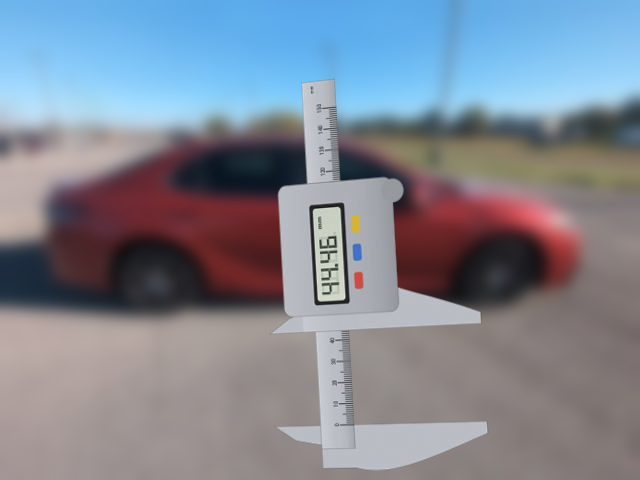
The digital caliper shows 44.46 mm
